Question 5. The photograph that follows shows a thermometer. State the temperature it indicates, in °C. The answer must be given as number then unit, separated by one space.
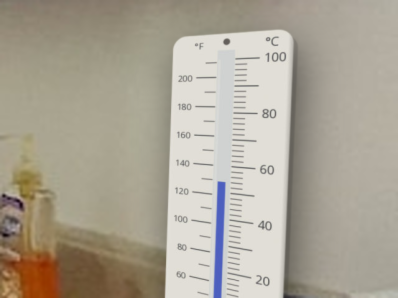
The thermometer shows 54 °C
